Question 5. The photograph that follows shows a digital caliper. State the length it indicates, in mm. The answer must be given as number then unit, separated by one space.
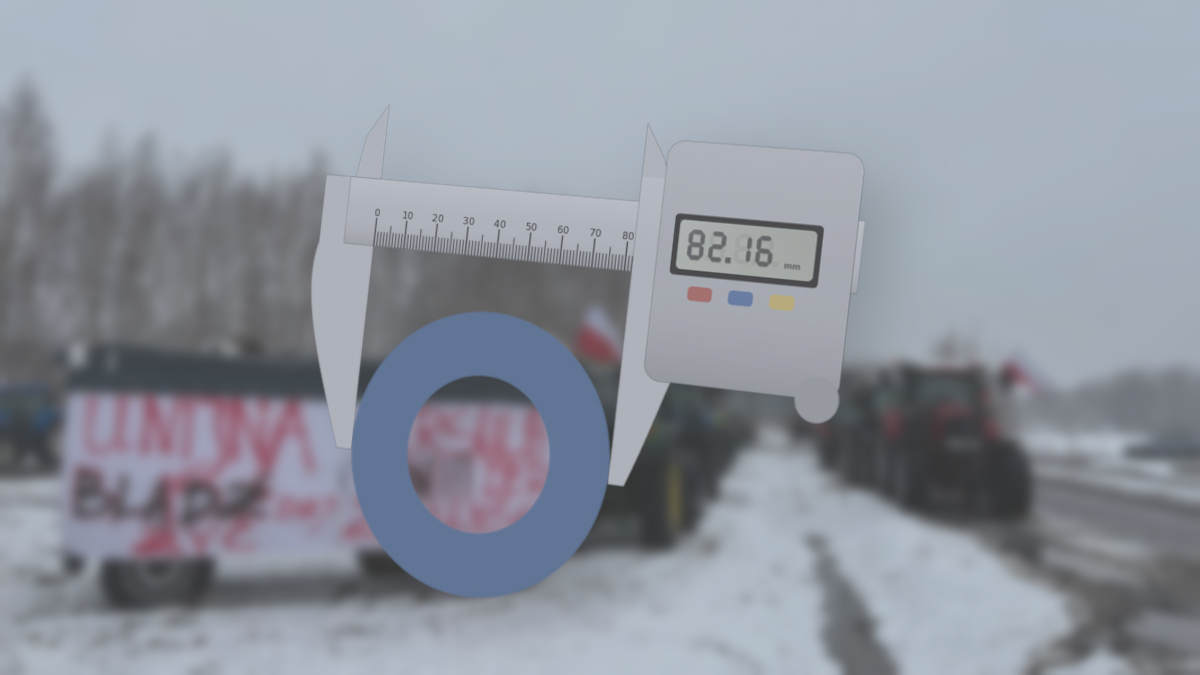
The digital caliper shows 82.16 mm
